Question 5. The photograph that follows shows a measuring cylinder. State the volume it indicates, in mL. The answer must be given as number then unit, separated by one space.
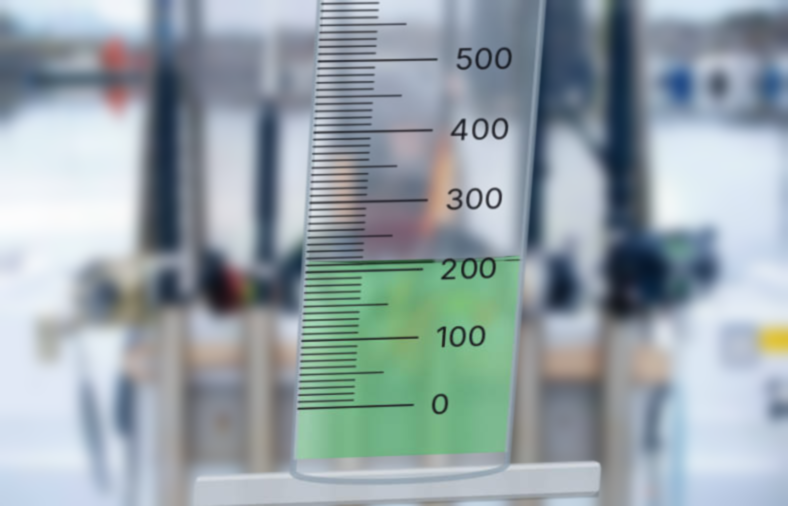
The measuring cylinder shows 210 mL
